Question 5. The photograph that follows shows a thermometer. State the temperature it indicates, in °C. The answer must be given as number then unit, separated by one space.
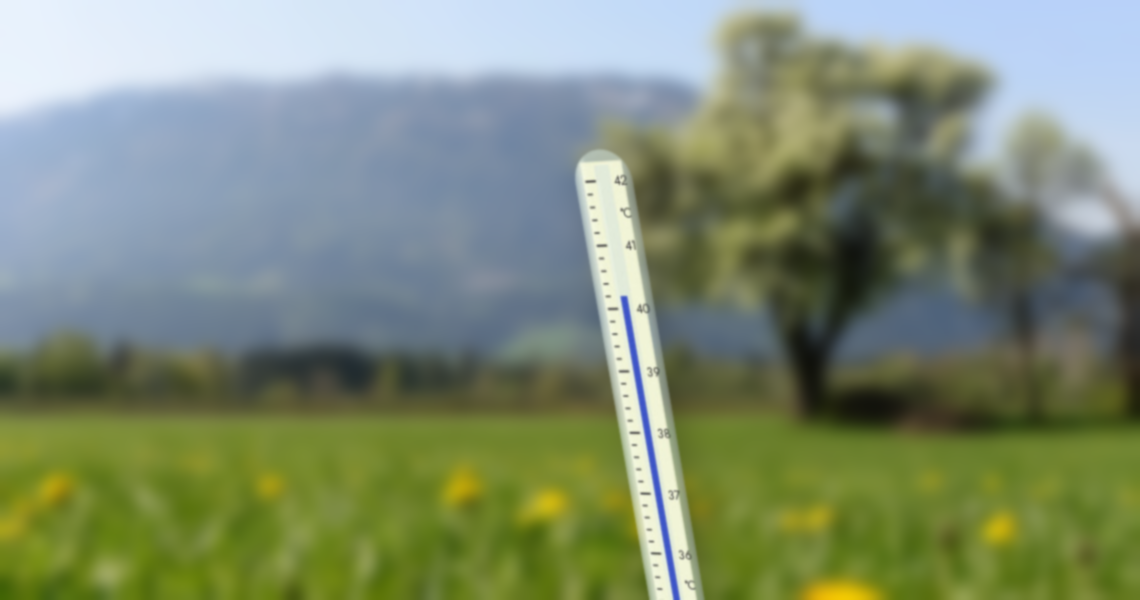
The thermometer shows 40.2 °C
